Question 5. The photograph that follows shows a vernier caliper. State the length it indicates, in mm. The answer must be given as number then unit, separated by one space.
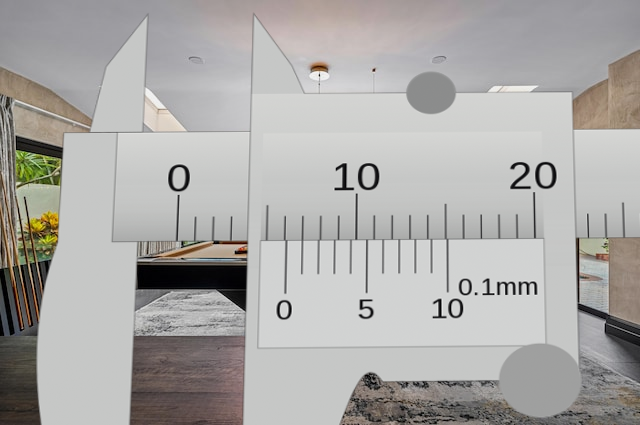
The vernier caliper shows 6.1 mm
